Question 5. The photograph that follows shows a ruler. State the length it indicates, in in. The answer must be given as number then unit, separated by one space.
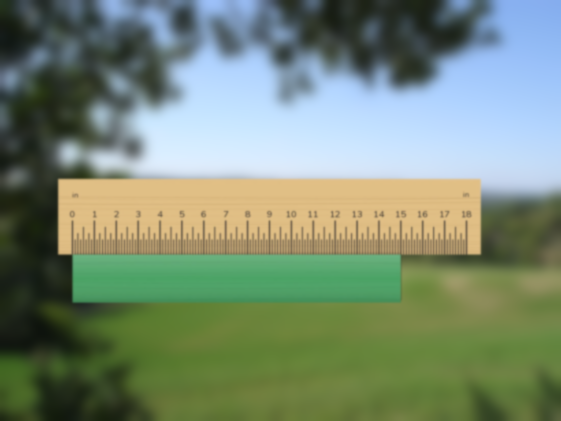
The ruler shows 15 in
